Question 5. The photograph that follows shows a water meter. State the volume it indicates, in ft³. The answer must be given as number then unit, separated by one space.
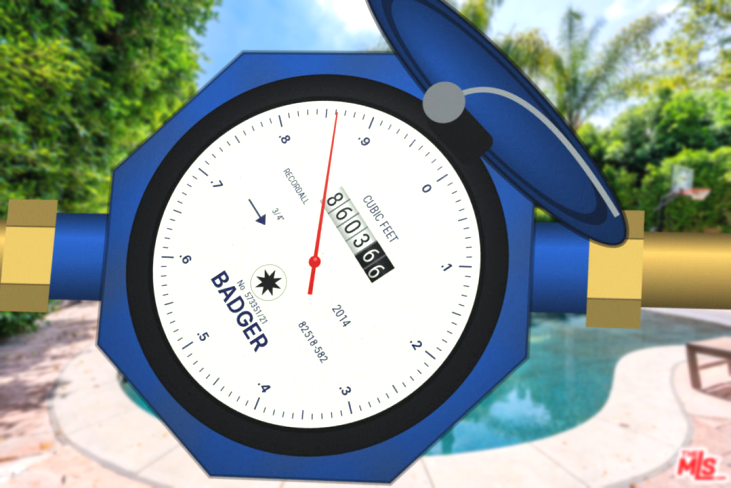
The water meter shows 860365.86 ft³
